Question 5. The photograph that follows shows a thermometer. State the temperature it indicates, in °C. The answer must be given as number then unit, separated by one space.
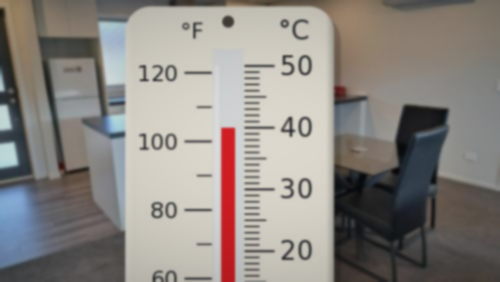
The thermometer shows 40 °C
